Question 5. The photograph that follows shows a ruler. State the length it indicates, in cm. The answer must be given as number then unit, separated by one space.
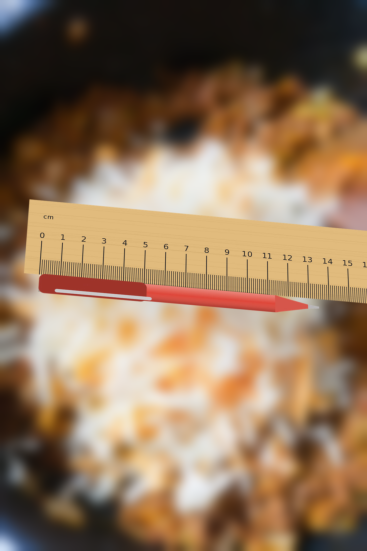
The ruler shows 13.5 cm
